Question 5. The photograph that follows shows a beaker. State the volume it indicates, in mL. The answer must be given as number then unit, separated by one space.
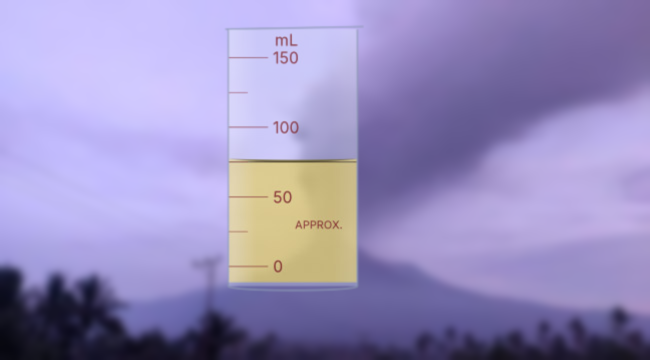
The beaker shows 75 mL
